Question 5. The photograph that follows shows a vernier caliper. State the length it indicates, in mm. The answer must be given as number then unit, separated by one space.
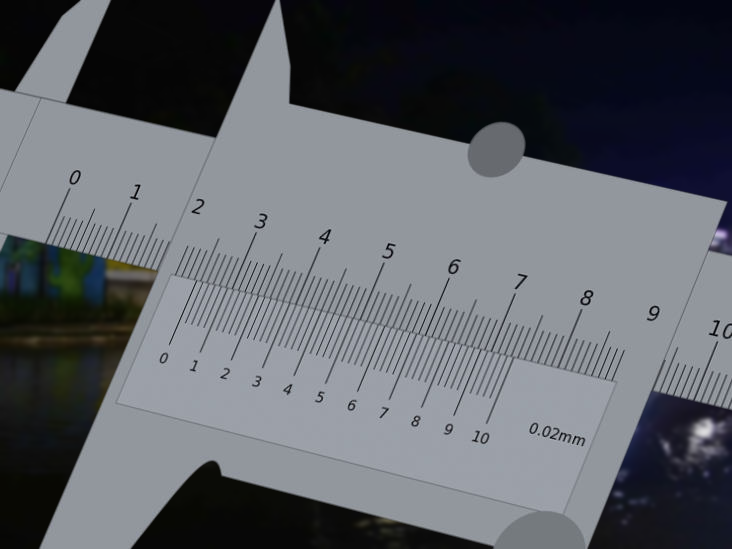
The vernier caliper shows 24.4 mm
